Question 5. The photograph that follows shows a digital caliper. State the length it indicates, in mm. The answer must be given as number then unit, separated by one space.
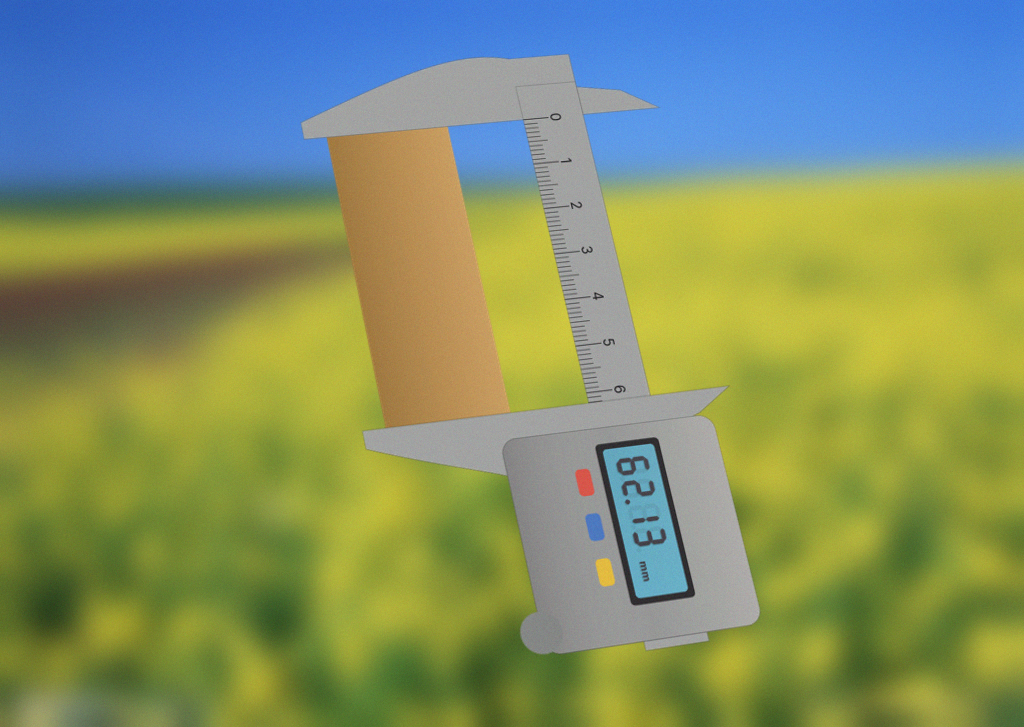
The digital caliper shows 62.13 mm
